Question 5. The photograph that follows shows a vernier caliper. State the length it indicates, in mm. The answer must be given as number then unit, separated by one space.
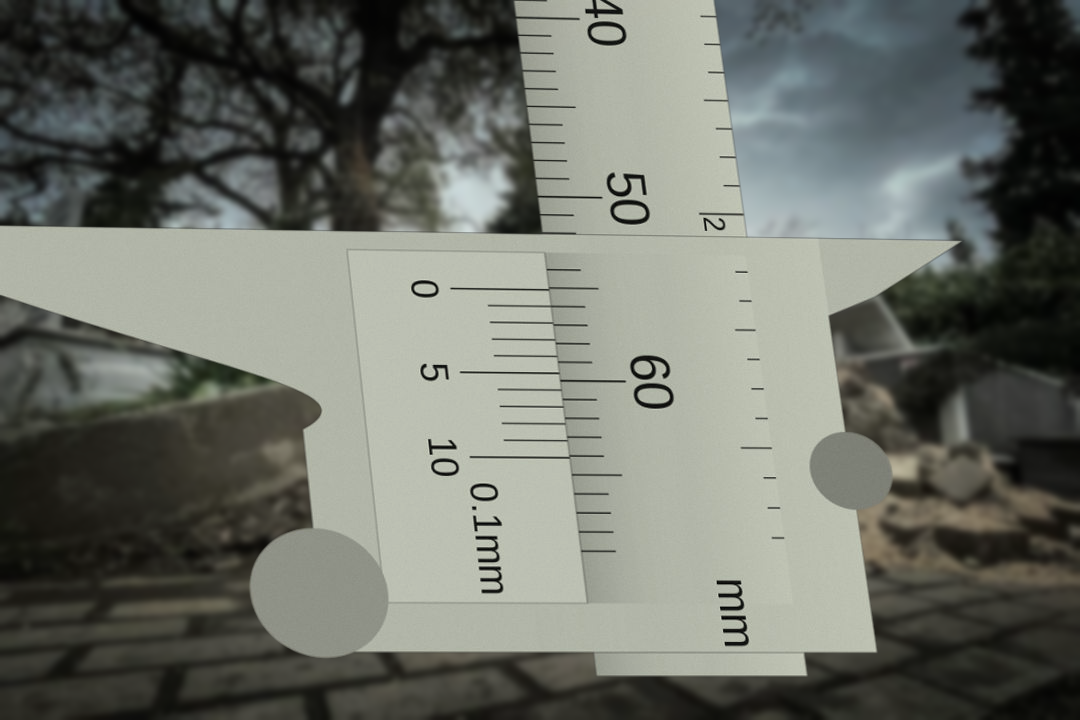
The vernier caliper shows 55.1 mm
